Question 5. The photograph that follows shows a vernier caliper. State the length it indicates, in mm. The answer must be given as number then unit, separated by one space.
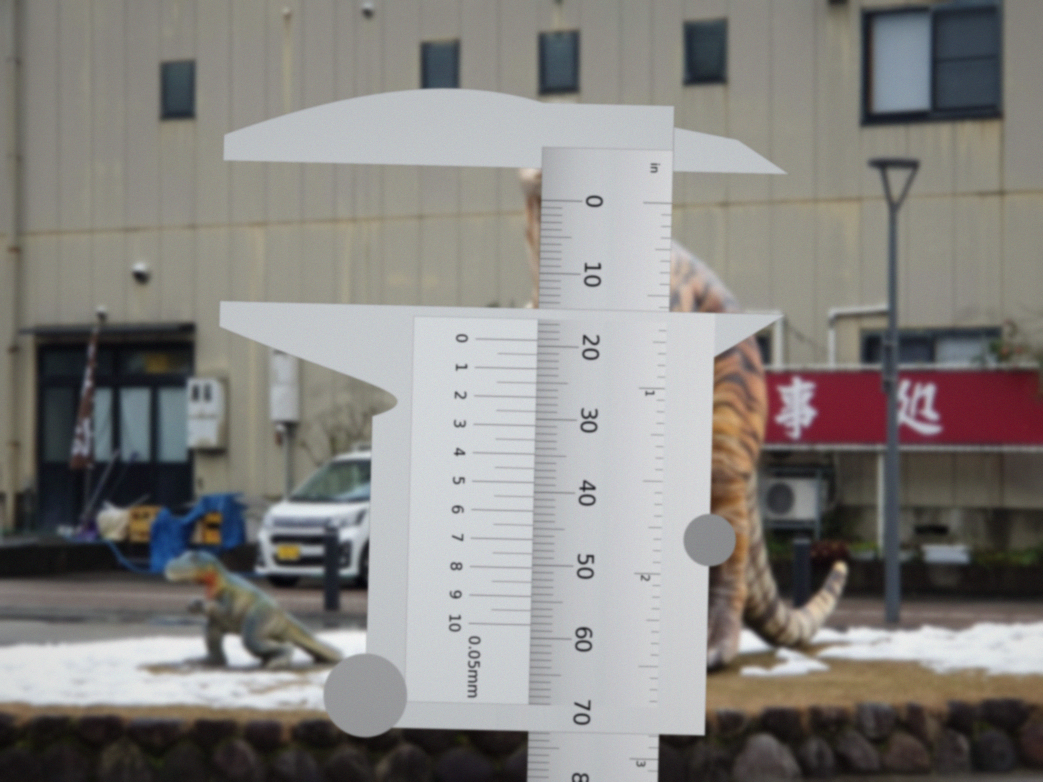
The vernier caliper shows 19.2 mm
